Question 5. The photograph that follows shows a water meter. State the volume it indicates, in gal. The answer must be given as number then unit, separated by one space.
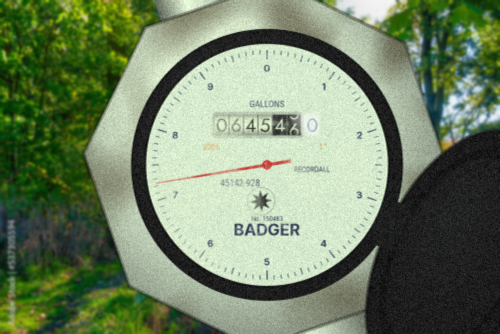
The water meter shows 645457.2 gal
